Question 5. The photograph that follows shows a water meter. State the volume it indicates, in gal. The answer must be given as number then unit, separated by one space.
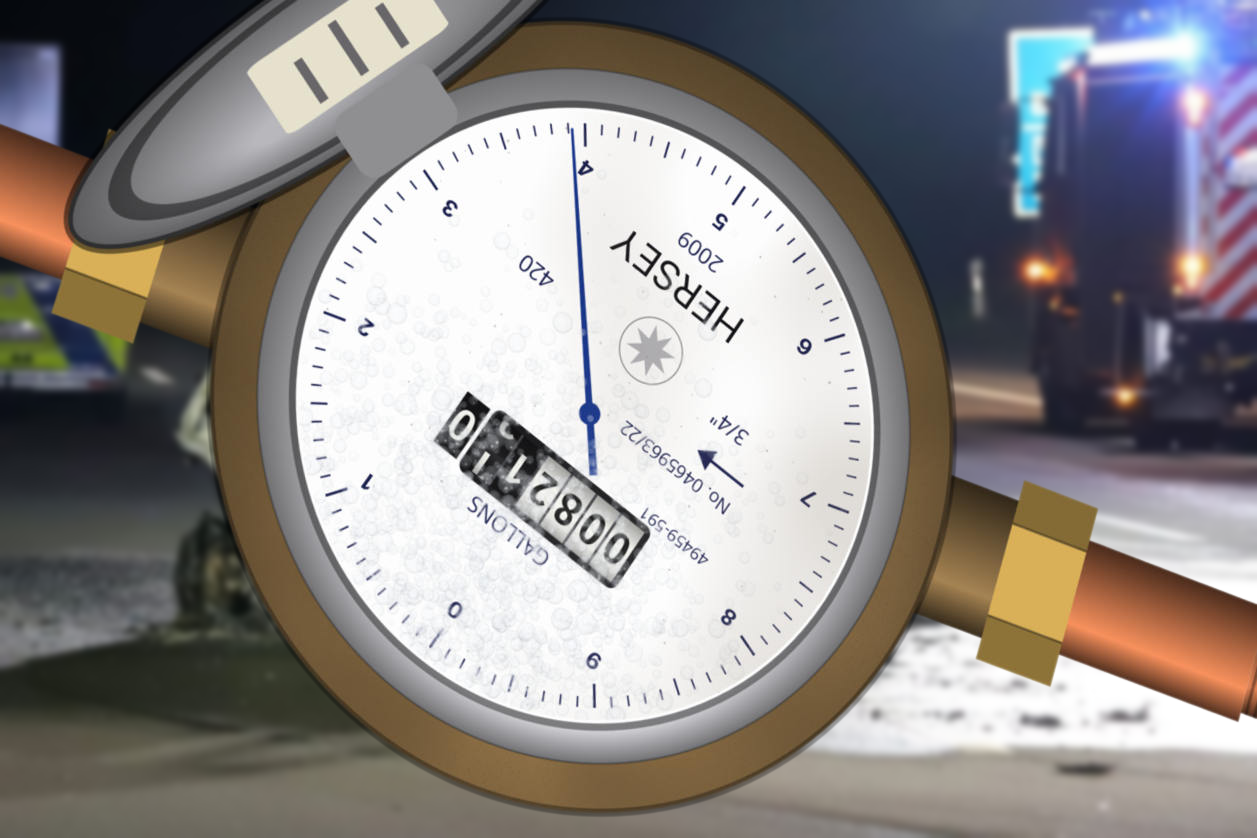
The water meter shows 82113.9 gal
